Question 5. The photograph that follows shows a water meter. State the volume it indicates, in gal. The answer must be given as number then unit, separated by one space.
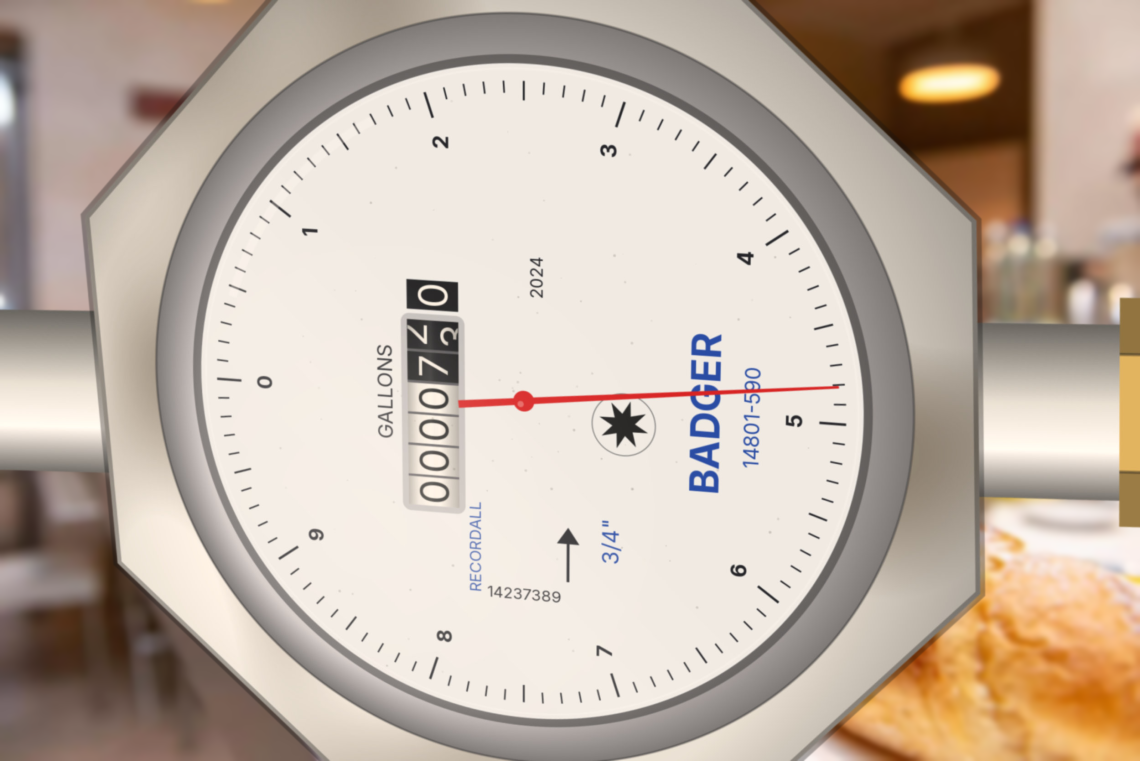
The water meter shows 724.8 gal
